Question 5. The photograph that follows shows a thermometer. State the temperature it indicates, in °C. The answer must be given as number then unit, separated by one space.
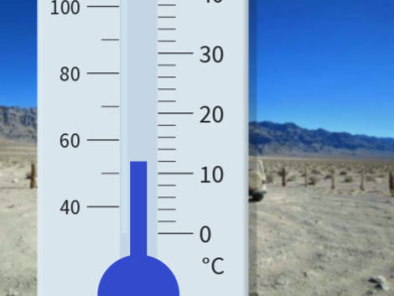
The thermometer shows 12 °C
